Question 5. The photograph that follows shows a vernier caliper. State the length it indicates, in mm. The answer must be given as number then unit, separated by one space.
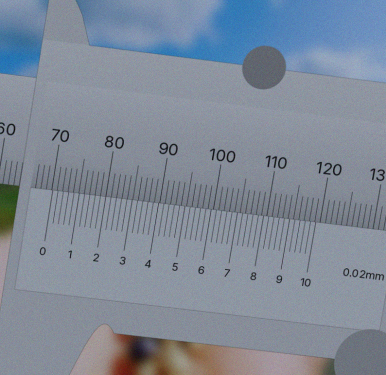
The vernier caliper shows 70.2 mm
